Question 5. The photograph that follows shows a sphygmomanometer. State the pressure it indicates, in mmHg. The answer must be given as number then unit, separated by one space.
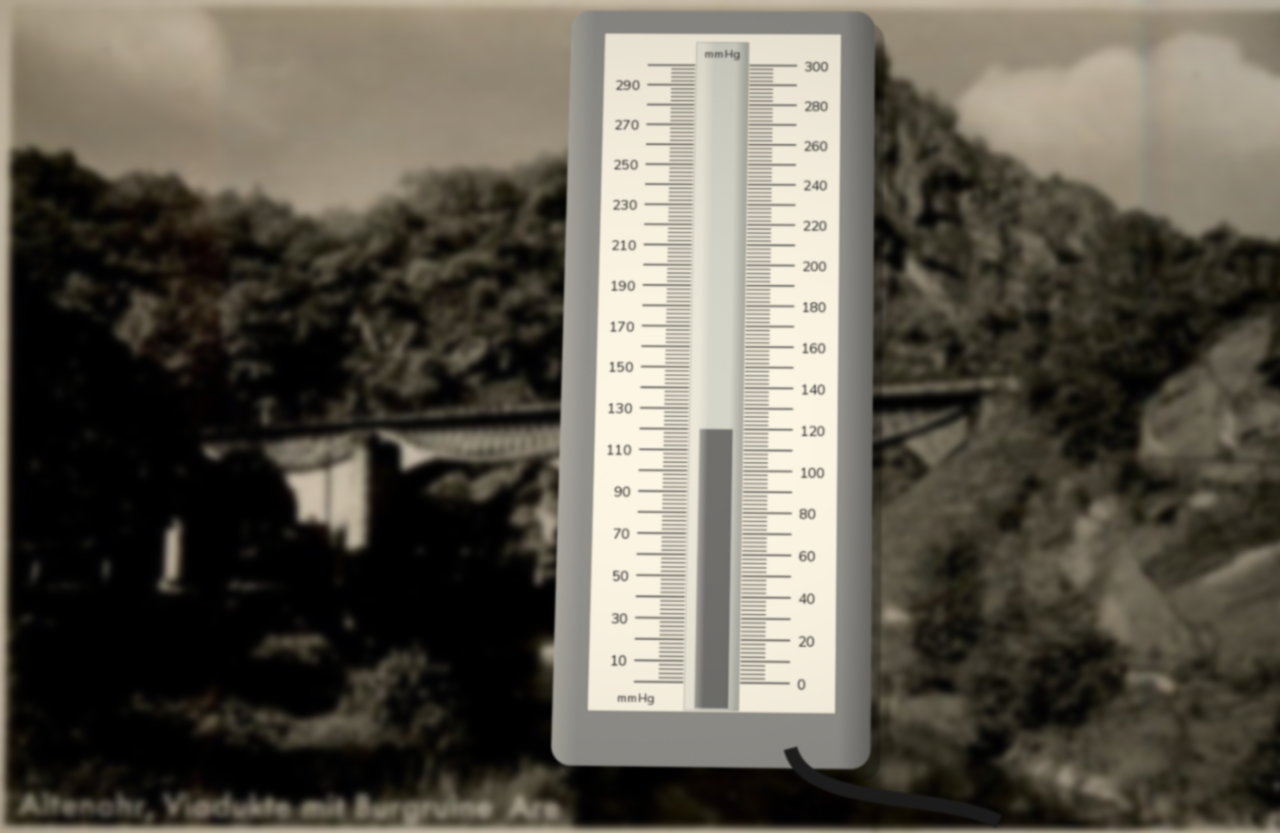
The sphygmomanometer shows 120 mmHg
